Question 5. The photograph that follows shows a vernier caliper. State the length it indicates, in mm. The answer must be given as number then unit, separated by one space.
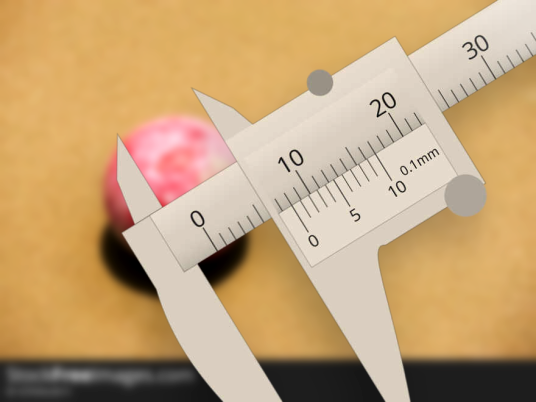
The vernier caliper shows 8.0 mm
